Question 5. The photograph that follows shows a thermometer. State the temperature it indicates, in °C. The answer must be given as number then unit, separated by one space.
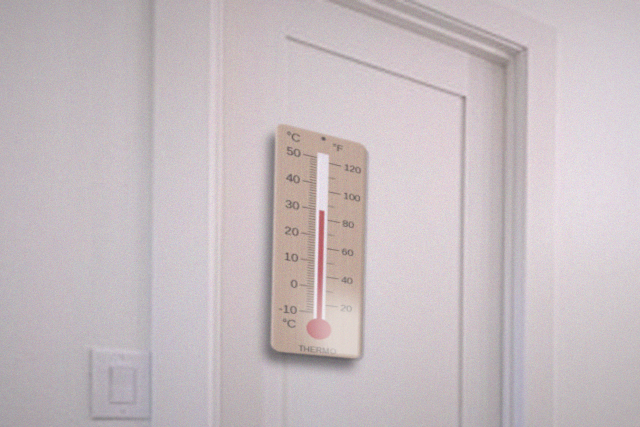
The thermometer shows 30 °C
